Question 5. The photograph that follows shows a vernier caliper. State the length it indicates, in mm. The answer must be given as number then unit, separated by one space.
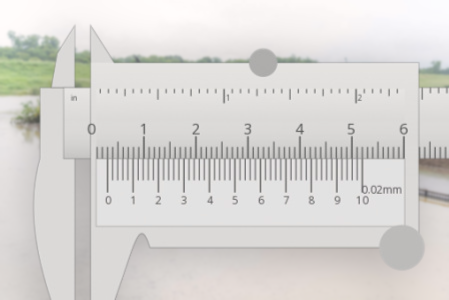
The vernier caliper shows 3.0 mm
